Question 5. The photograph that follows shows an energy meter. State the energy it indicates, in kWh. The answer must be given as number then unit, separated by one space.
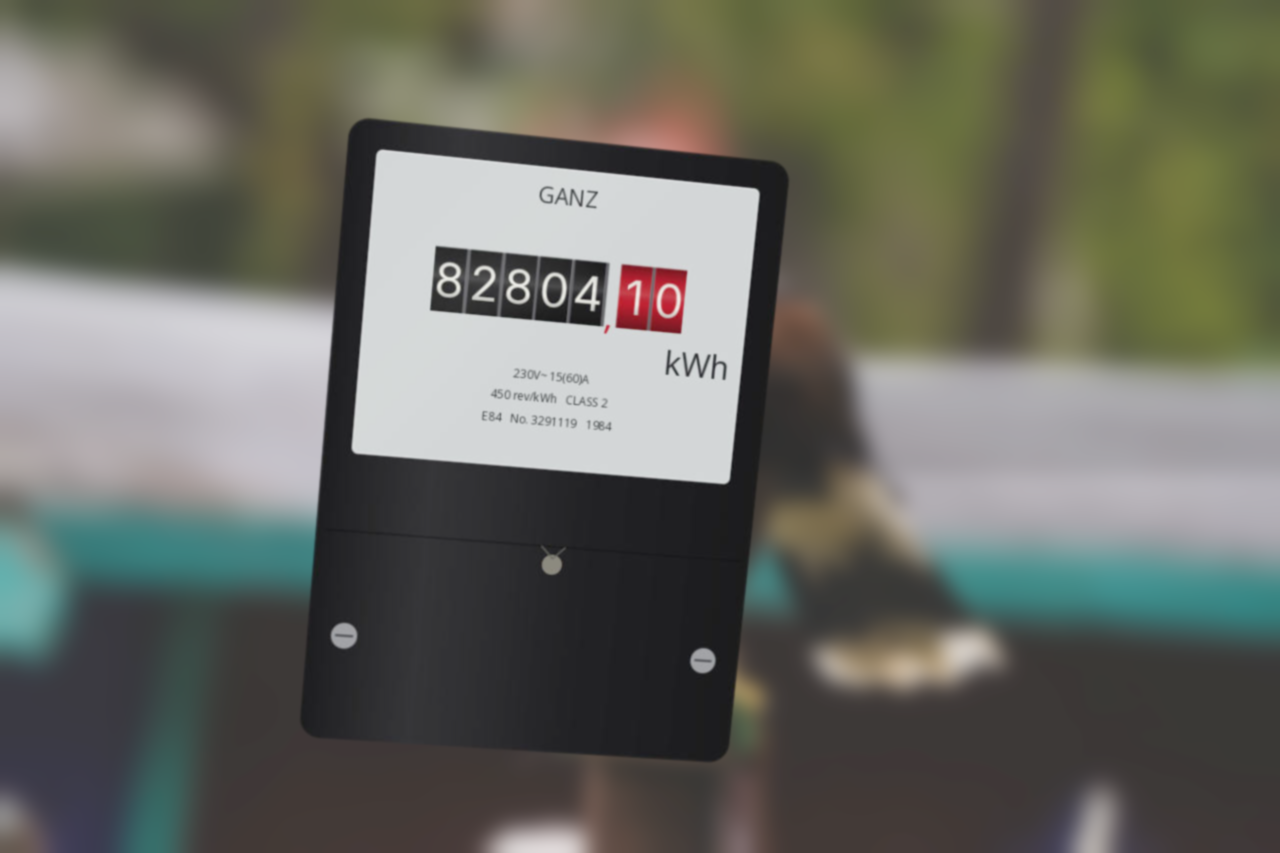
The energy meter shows 82804.10 kWh
